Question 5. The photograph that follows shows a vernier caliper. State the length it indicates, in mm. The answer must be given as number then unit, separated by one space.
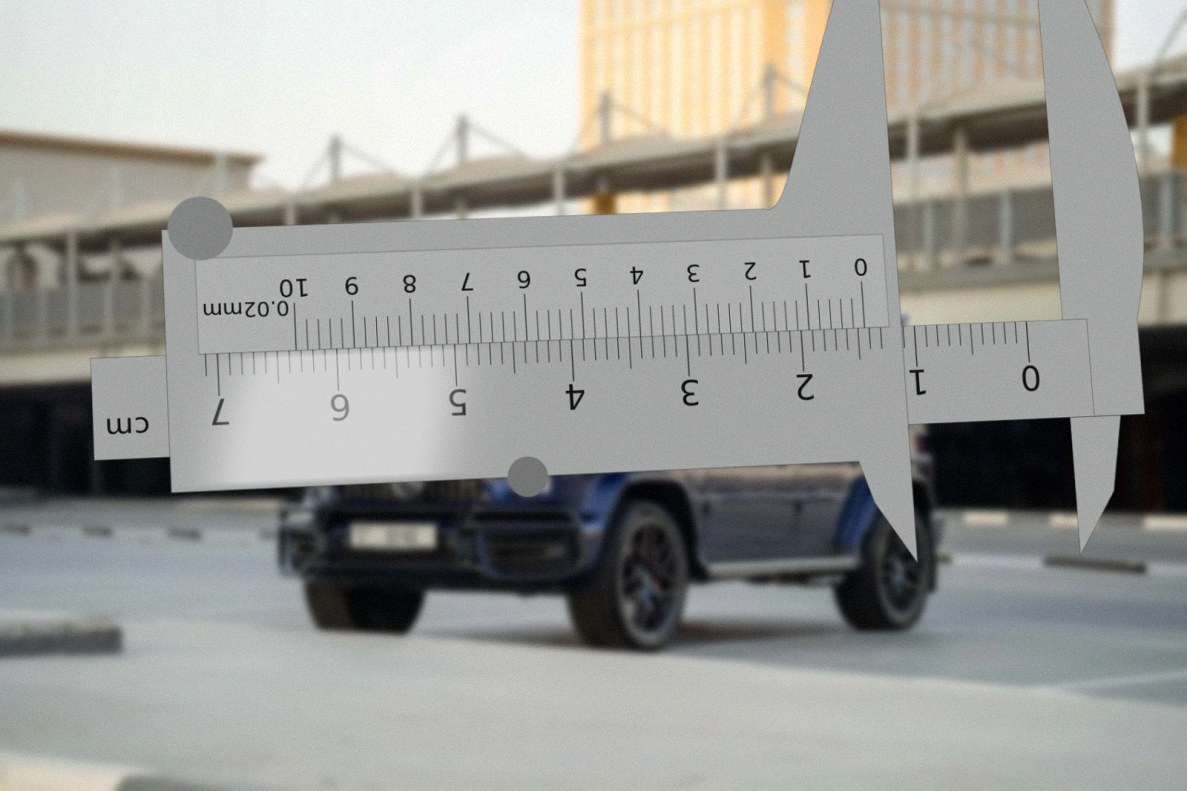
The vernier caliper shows 14.4 mm
